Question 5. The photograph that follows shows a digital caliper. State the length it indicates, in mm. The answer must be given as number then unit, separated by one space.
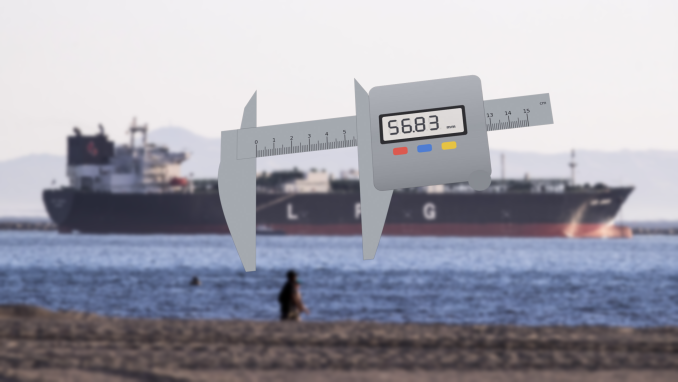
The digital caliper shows 56.83 mm
